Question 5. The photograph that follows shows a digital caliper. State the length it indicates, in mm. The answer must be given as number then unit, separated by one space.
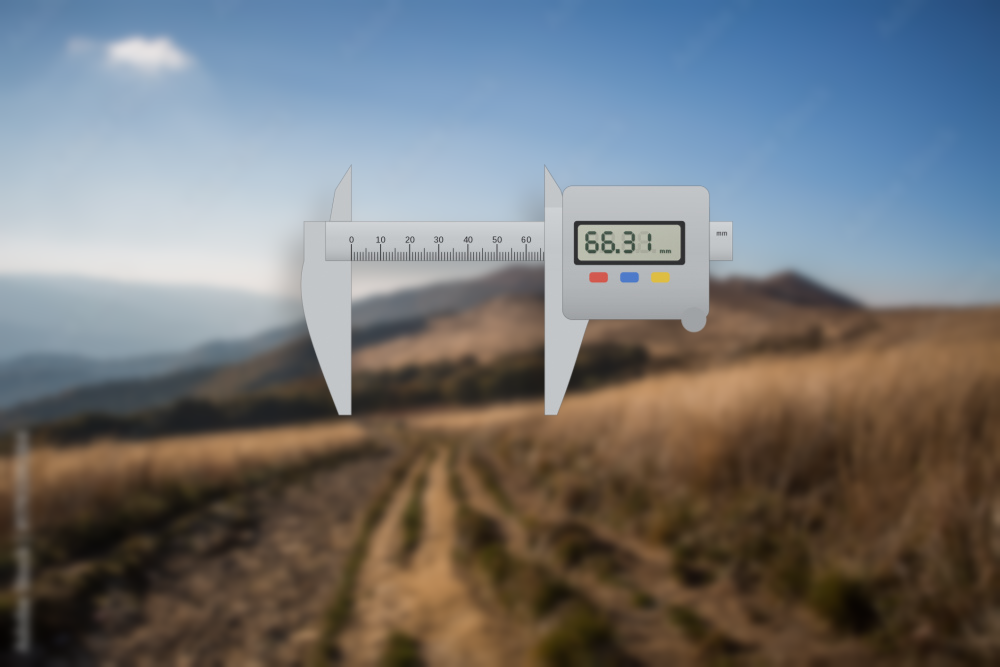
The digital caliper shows 66.31 mm
